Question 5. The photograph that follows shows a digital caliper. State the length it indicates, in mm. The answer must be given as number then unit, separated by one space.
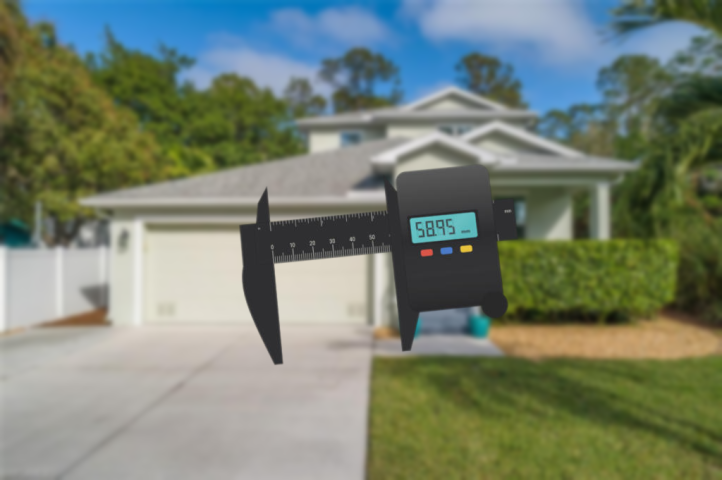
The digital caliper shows 58.95 mm
